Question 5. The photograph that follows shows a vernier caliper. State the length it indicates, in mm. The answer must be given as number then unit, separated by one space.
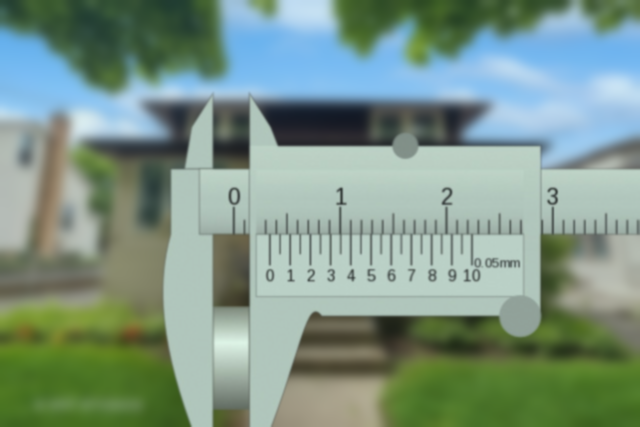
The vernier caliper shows 3.4 mm
